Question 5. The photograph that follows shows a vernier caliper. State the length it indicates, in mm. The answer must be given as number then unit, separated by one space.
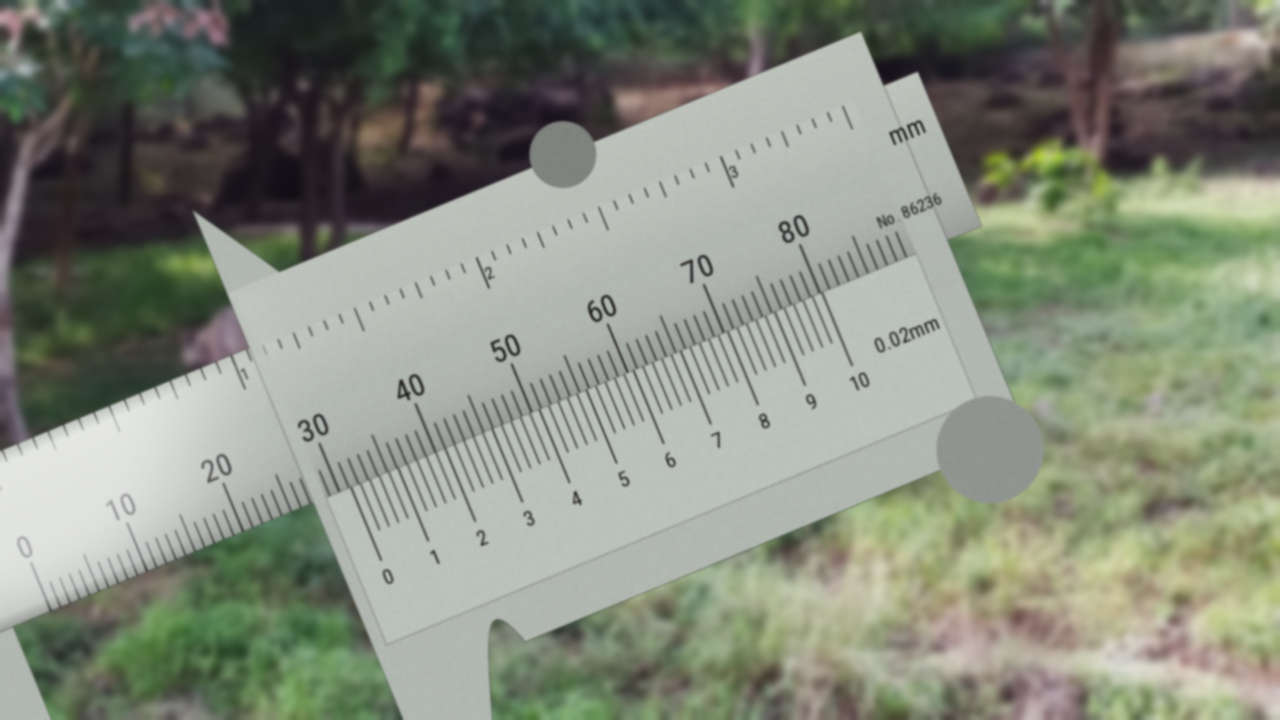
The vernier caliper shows 31.2 mm
